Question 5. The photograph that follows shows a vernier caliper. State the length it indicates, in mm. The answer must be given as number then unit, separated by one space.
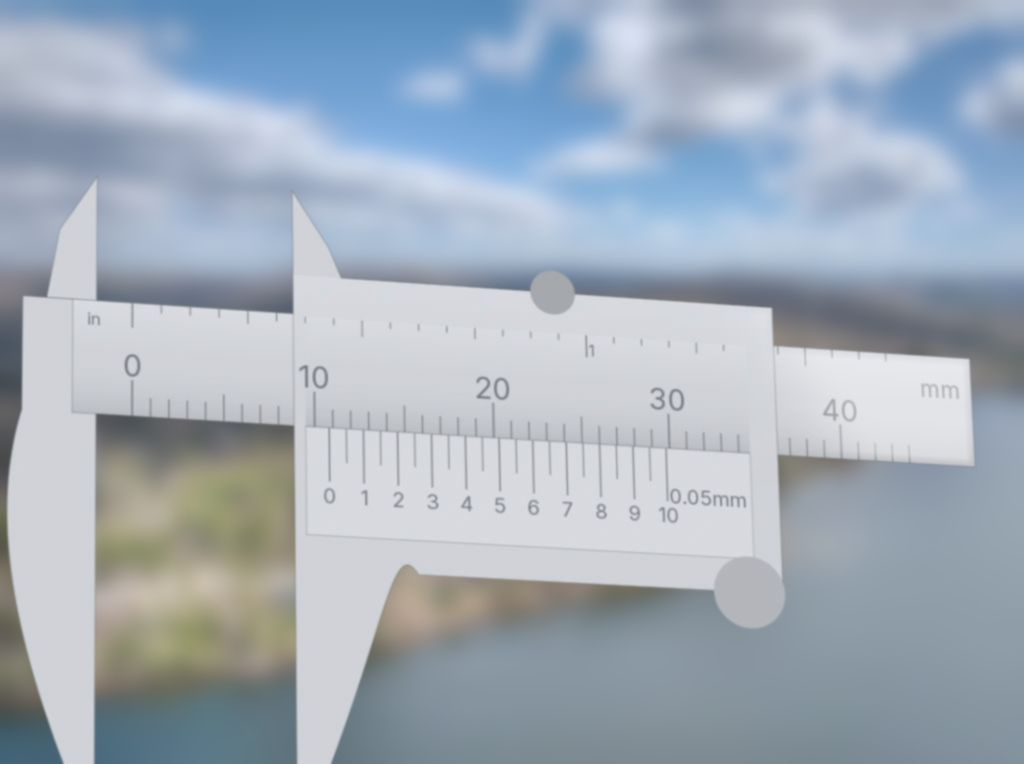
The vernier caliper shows 10.8 mm
